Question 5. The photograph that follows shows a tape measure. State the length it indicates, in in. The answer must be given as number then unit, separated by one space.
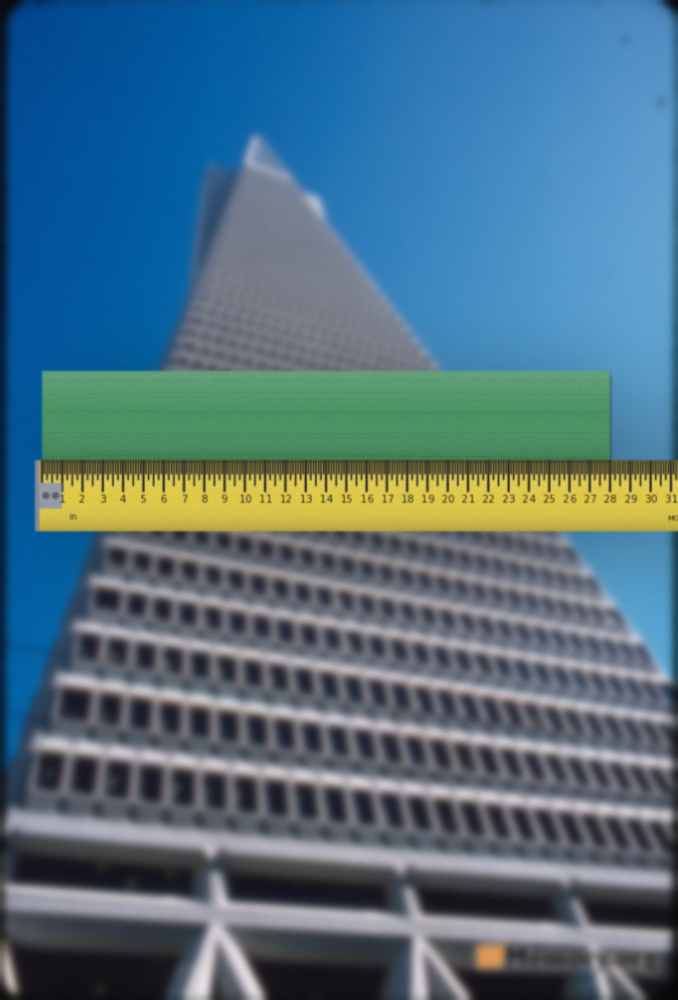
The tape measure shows 28 in
